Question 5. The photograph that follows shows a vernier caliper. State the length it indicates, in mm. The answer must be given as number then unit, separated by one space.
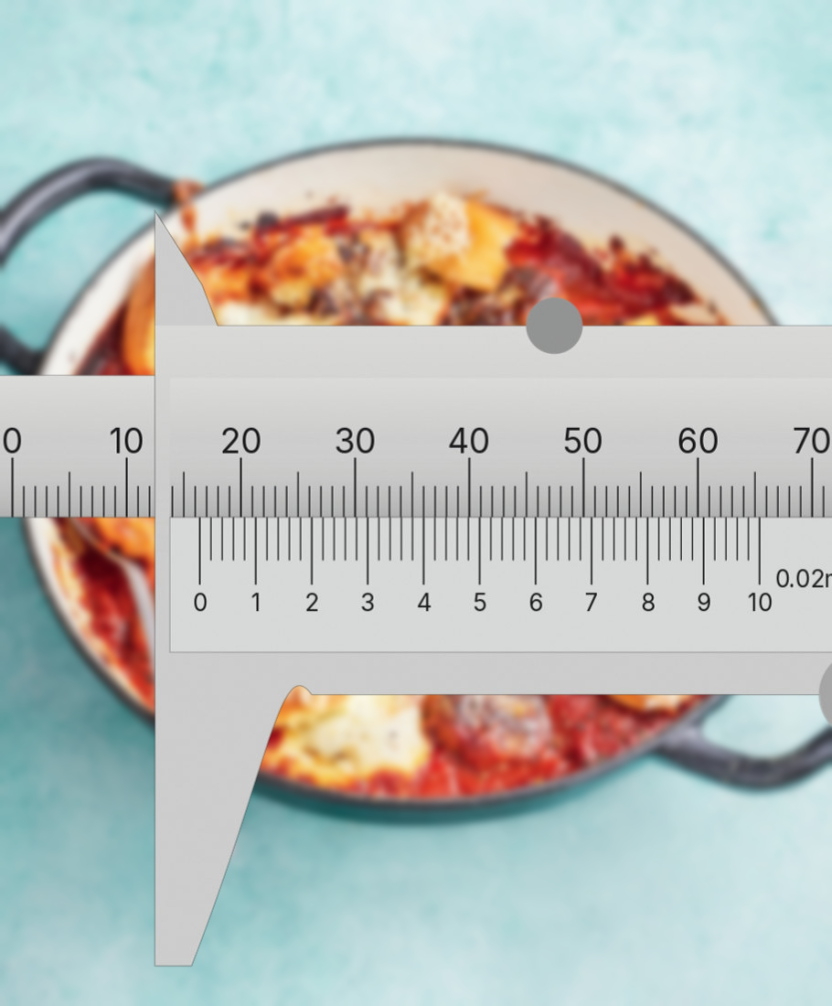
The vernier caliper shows 16.4 mm
